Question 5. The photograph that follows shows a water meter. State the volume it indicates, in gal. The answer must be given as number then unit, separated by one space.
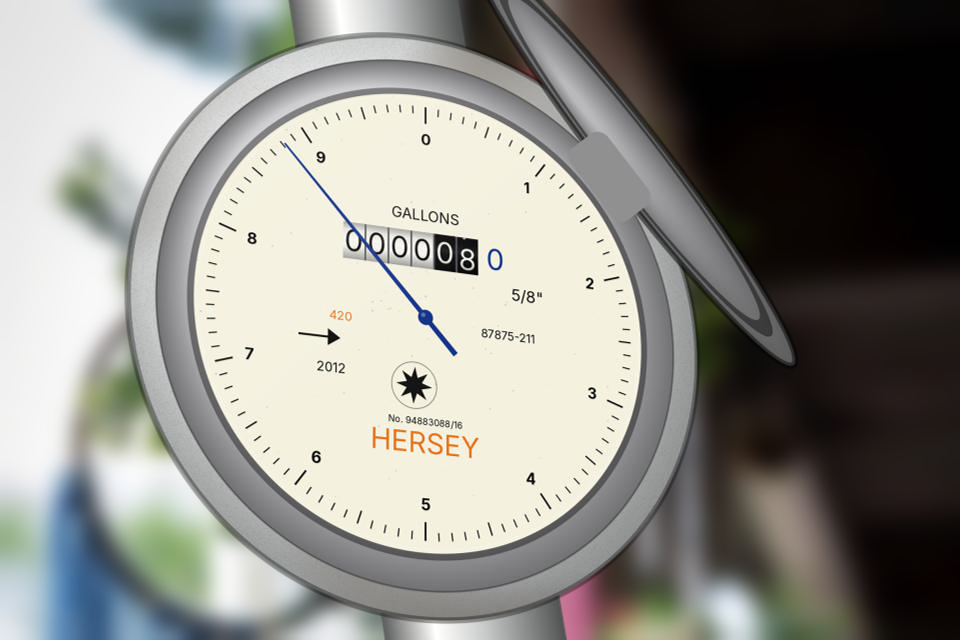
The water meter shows 78.8 gal
